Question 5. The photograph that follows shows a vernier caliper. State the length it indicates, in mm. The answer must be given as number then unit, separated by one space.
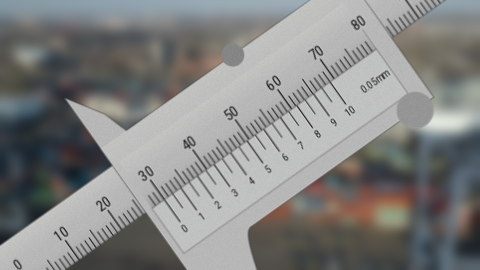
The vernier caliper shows 30.0 mm
